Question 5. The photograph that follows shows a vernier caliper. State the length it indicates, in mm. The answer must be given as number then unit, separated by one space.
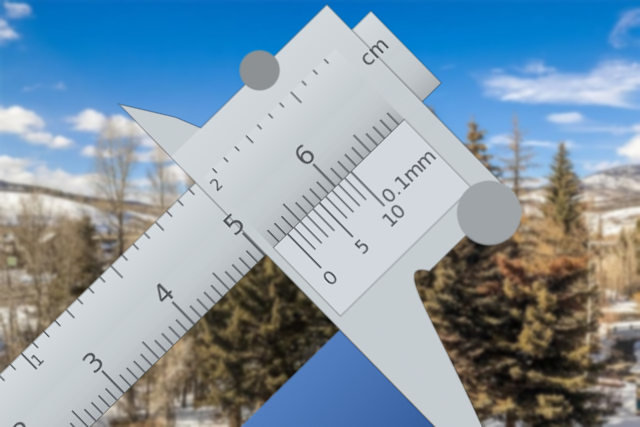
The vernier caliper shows 53.2 mm
